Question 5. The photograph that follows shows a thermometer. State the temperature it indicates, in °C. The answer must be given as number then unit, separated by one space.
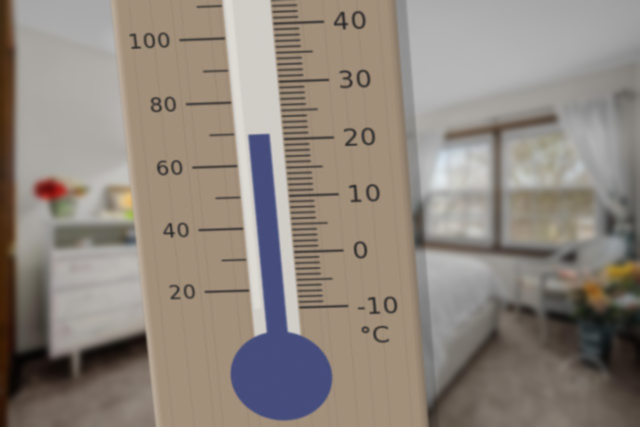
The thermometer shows 21 °C
